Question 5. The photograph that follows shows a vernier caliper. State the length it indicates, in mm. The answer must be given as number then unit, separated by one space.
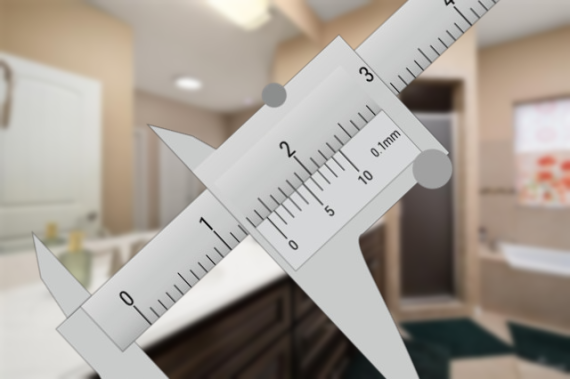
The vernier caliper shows 14.4 mm
